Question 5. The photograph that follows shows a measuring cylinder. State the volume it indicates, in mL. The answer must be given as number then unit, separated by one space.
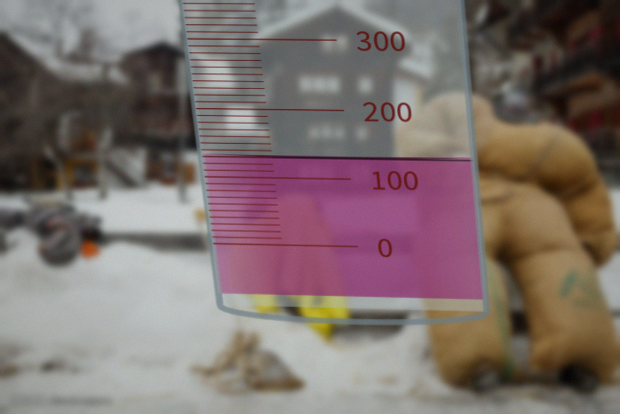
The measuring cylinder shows 130 mL
